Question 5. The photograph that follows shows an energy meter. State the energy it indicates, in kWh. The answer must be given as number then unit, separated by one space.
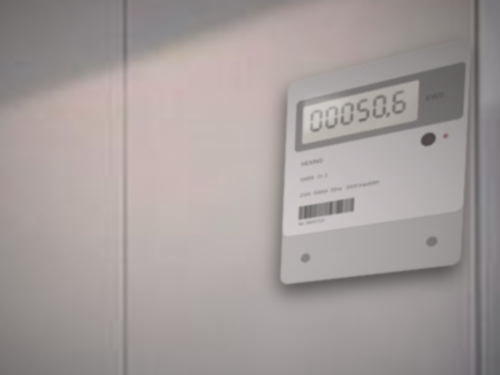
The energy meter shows 50.6 kWh
